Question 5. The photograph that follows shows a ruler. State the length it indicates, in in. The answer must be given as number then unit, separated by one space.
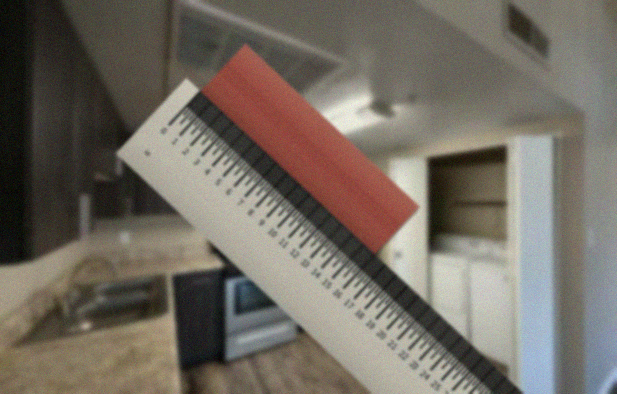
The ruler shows 16 in
